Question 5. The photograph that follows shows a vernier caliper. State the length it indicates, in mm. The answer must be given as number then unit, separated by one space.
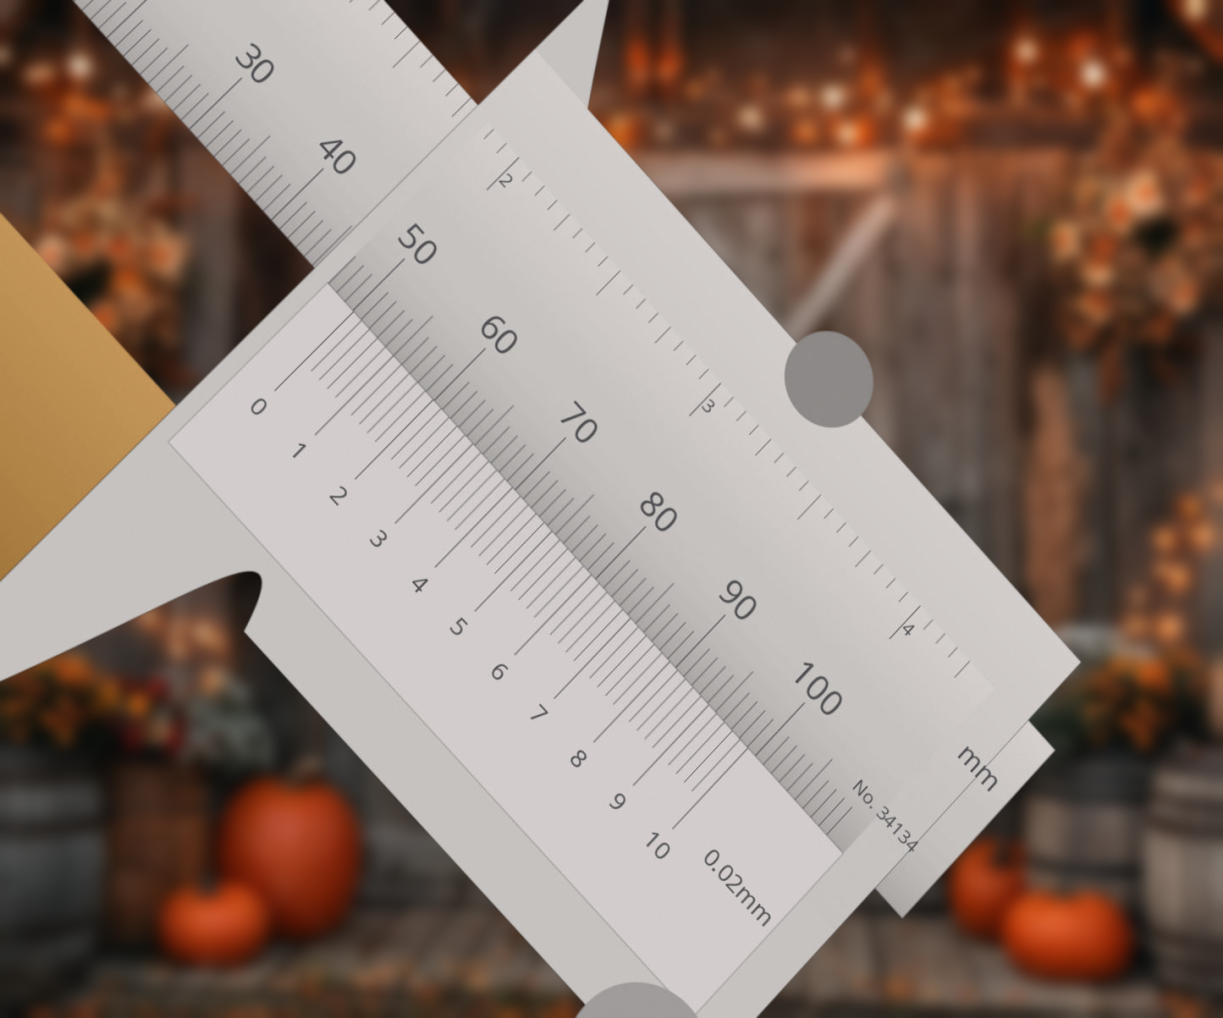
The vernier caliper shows 50.1 mm
